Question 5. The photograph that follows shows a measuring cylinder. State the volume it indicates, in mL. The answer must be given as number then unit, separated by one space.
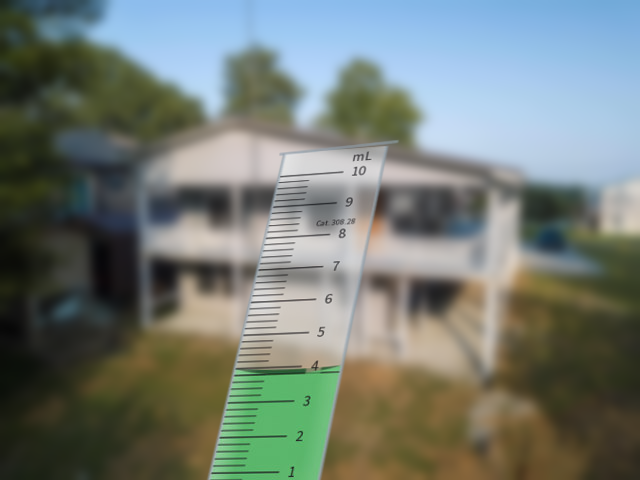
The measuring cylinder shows 3.8 mL
